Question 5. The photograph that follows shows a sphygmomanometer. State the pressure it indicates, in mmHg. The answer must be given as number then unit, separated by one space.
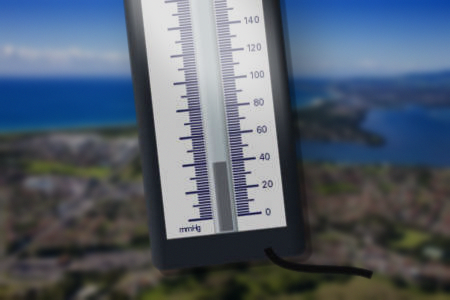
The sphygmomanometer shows 40 mmHg
